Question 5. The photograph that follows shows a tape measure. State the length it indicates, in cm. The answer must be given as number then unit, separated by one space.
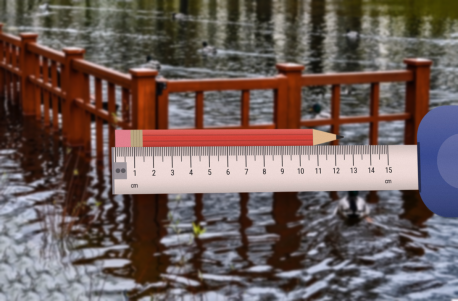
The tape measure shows 12.5 cm
